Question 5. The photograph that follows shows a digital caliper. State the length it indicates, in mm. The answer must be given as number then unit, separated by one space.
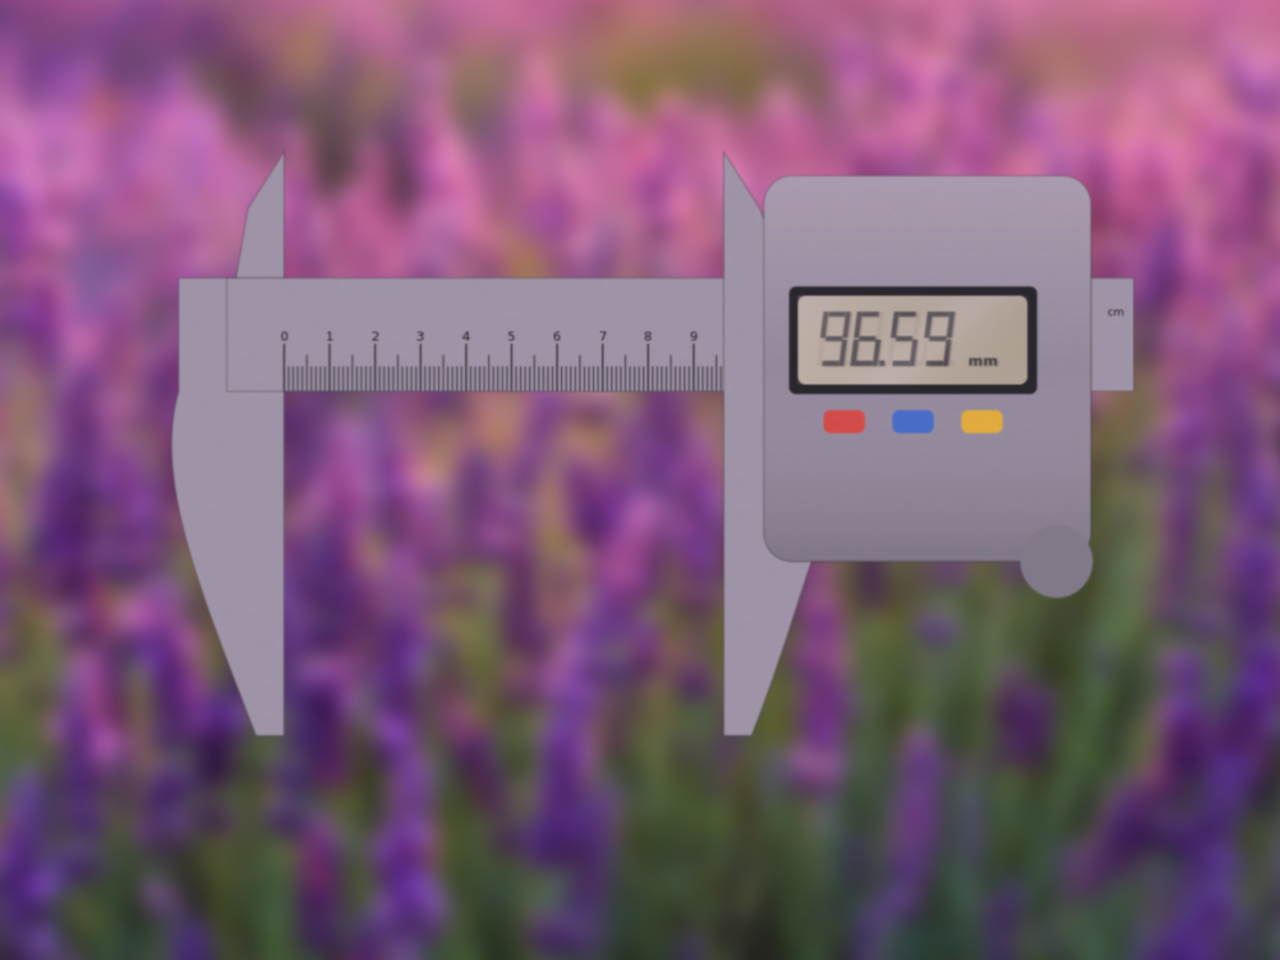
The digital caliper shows 96.59 mm
